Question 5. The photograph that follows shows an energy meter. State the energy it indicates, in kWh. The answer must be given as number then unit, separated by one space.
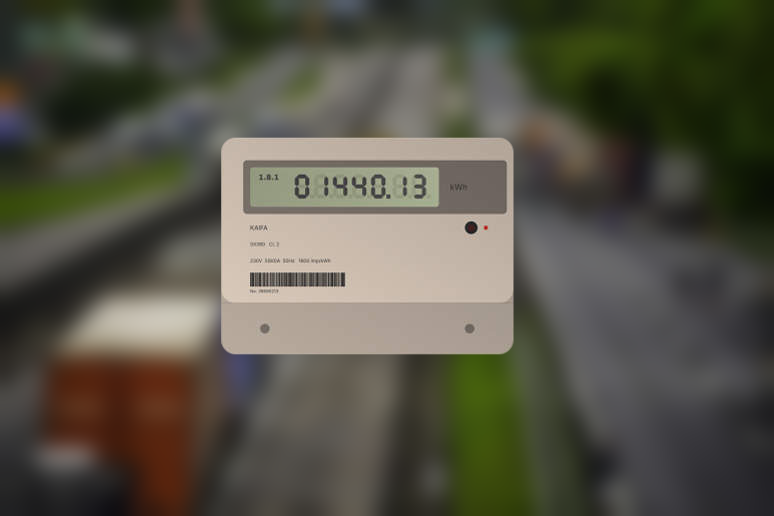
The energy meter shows 1440.13 kWh
